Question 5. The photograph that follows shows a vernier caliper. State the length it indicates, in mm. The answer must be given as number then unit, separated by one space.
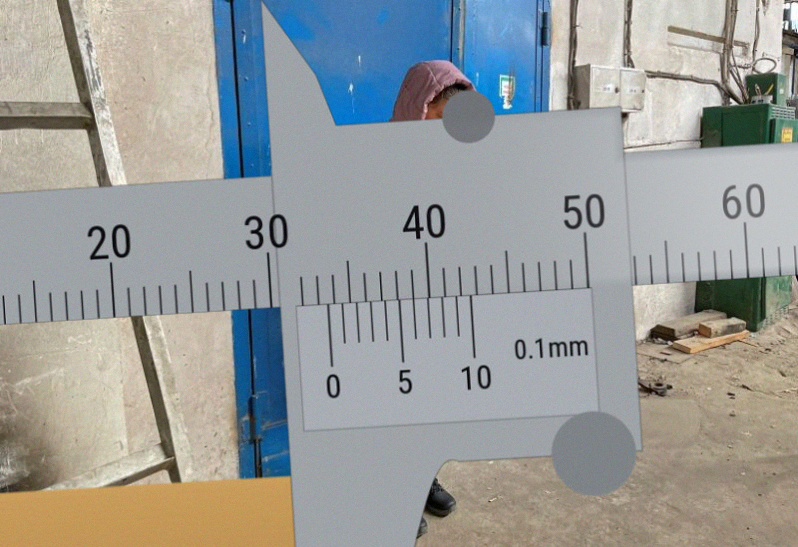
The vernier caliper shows 33.6 mm
